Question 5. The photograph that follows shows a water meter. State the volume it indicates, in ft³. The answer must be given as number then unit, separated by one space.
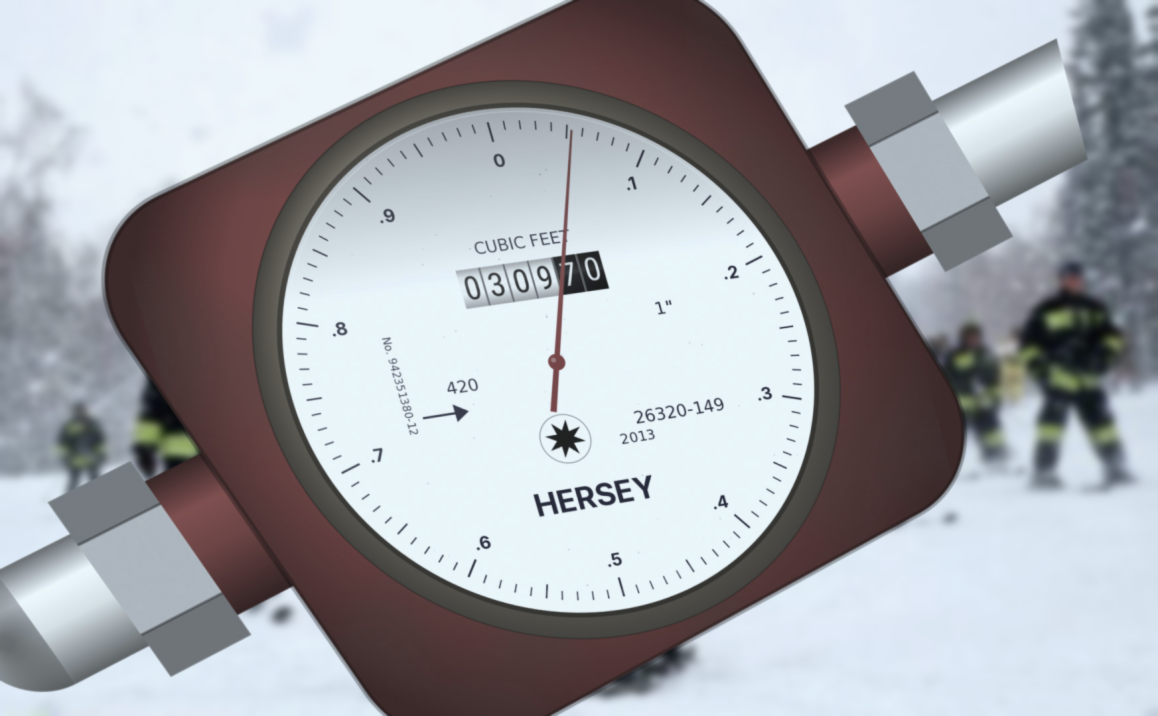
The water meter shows 30970.05 ft³
